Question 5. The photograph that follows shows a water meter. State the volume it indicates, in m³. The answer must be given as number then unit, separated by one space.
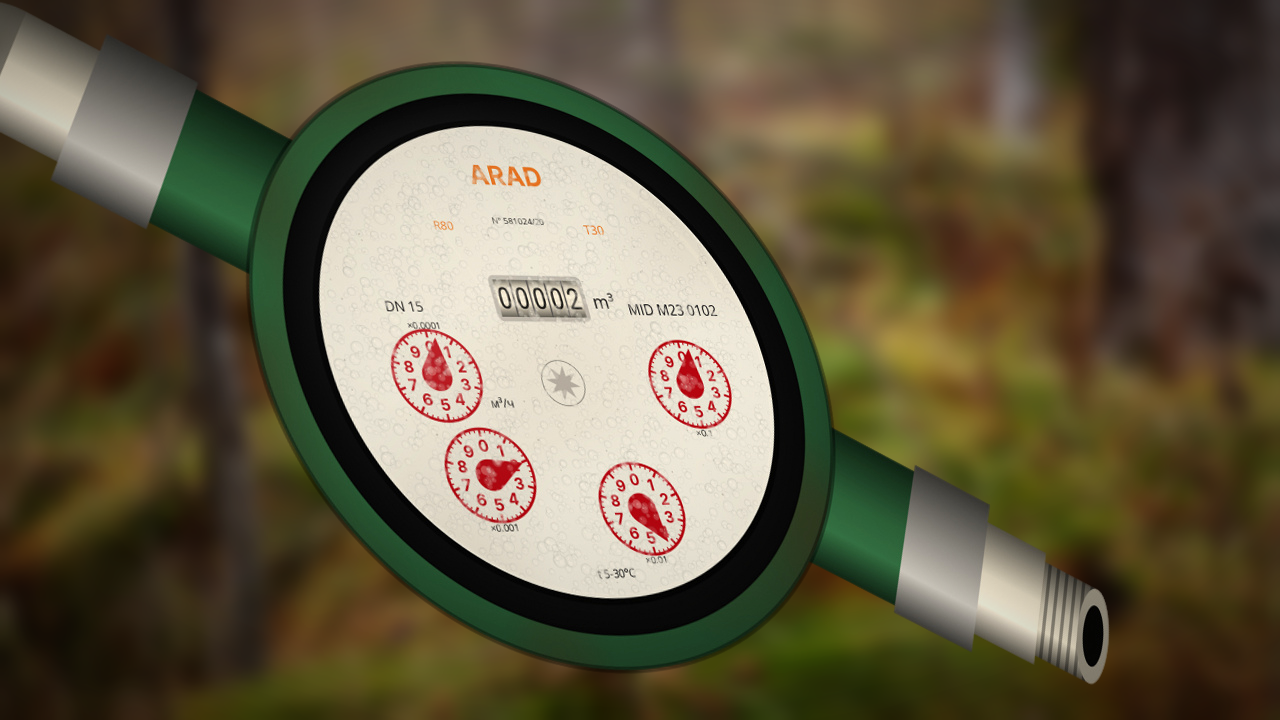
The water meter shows 2.0420 m³
